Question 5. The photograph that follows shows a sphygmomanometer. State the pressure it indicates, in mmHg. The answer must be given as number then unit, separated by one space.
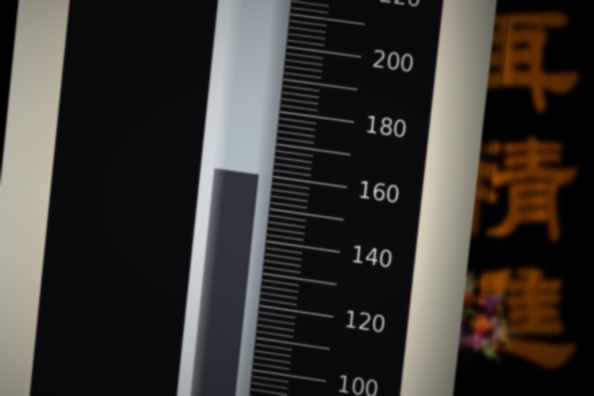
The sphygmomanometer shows 160 mmHg
